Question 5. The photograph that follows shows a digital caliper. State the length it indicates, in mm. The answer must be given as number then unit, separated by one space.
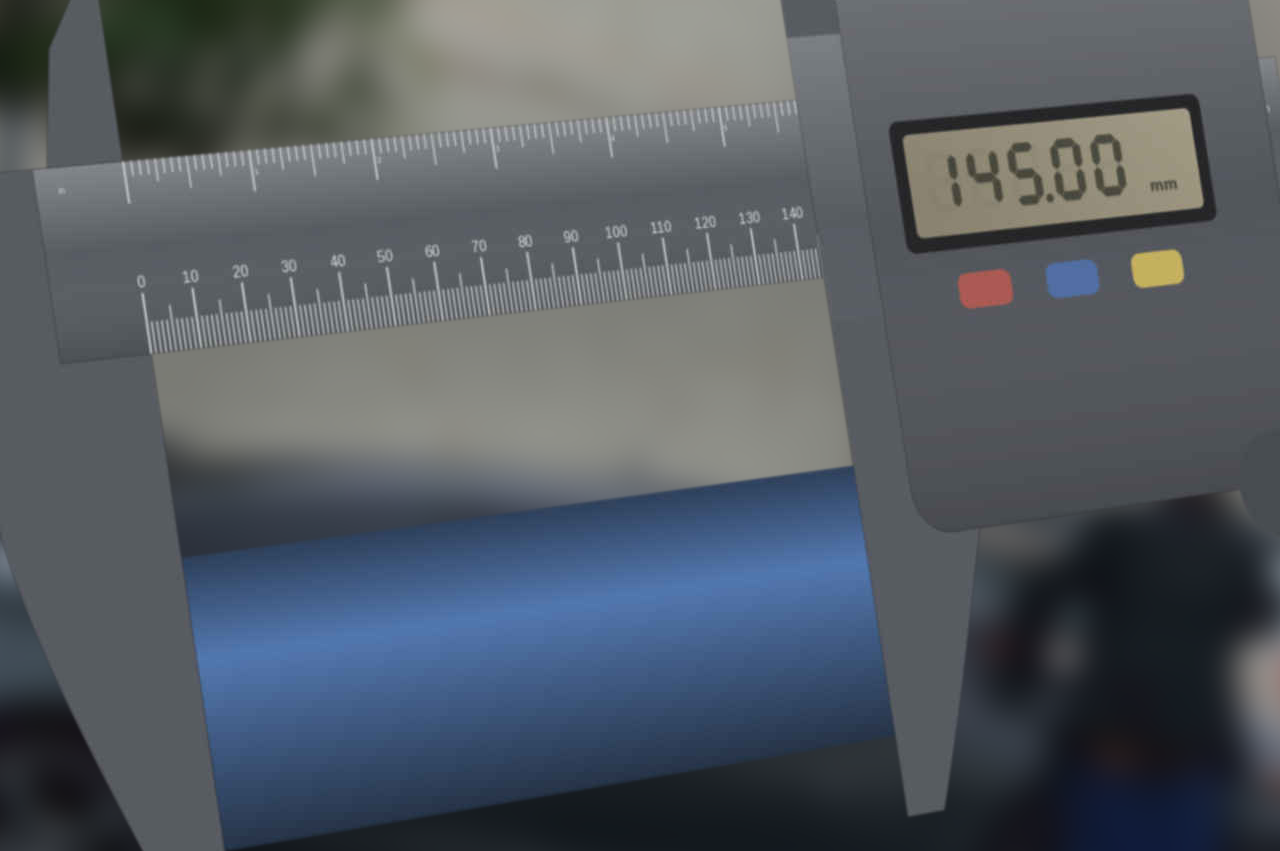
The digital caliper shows 145.00 mm
